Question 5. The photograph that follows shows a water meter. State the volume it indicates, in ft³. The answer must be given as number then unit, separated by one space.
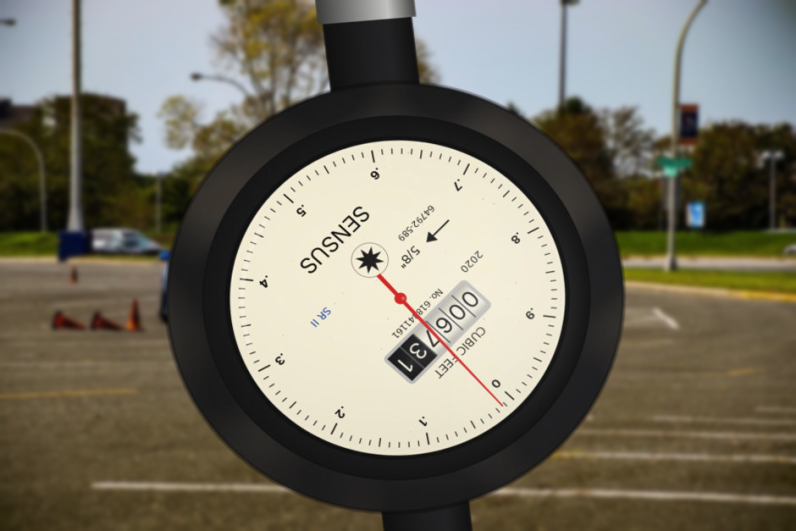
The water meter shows 6731.01 ft³
